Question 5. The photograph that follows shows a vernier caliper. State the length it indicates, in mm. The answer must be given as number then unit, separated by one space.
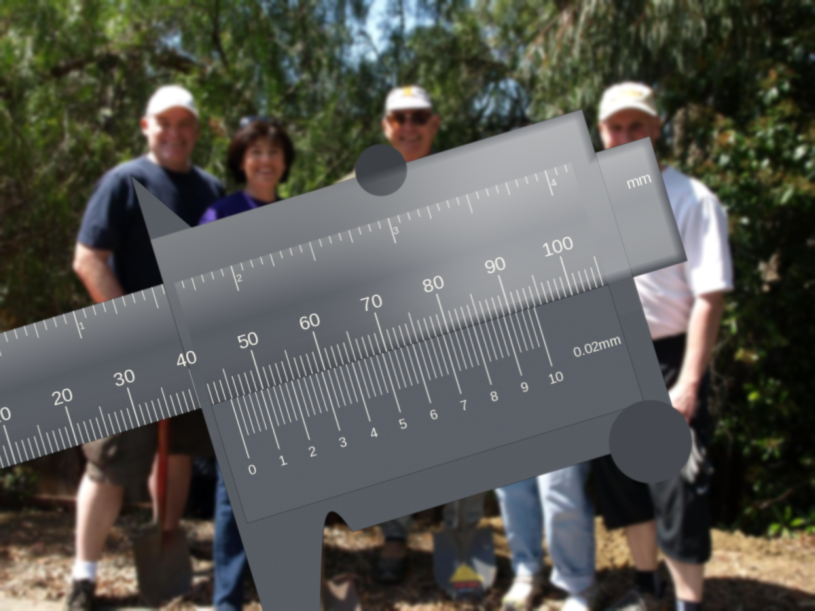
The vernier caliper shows 44.8 mm
